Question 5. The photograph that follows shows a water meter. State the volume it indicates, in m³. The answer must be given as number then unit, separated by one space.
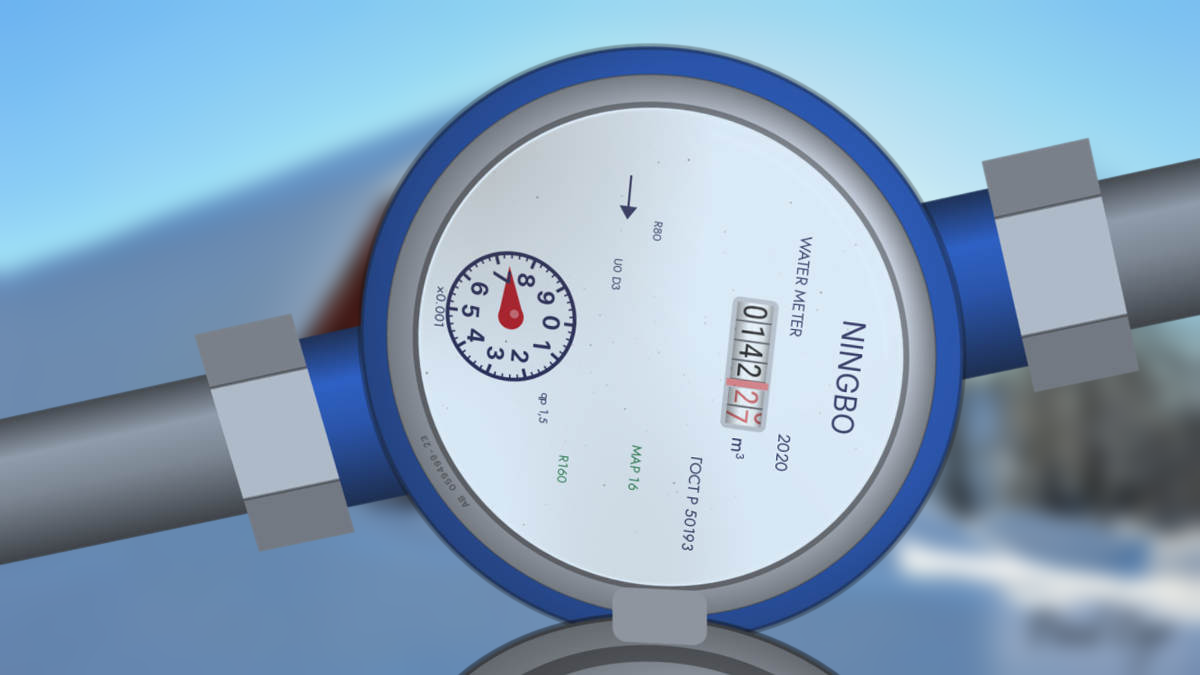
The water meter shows 142.267 m³
